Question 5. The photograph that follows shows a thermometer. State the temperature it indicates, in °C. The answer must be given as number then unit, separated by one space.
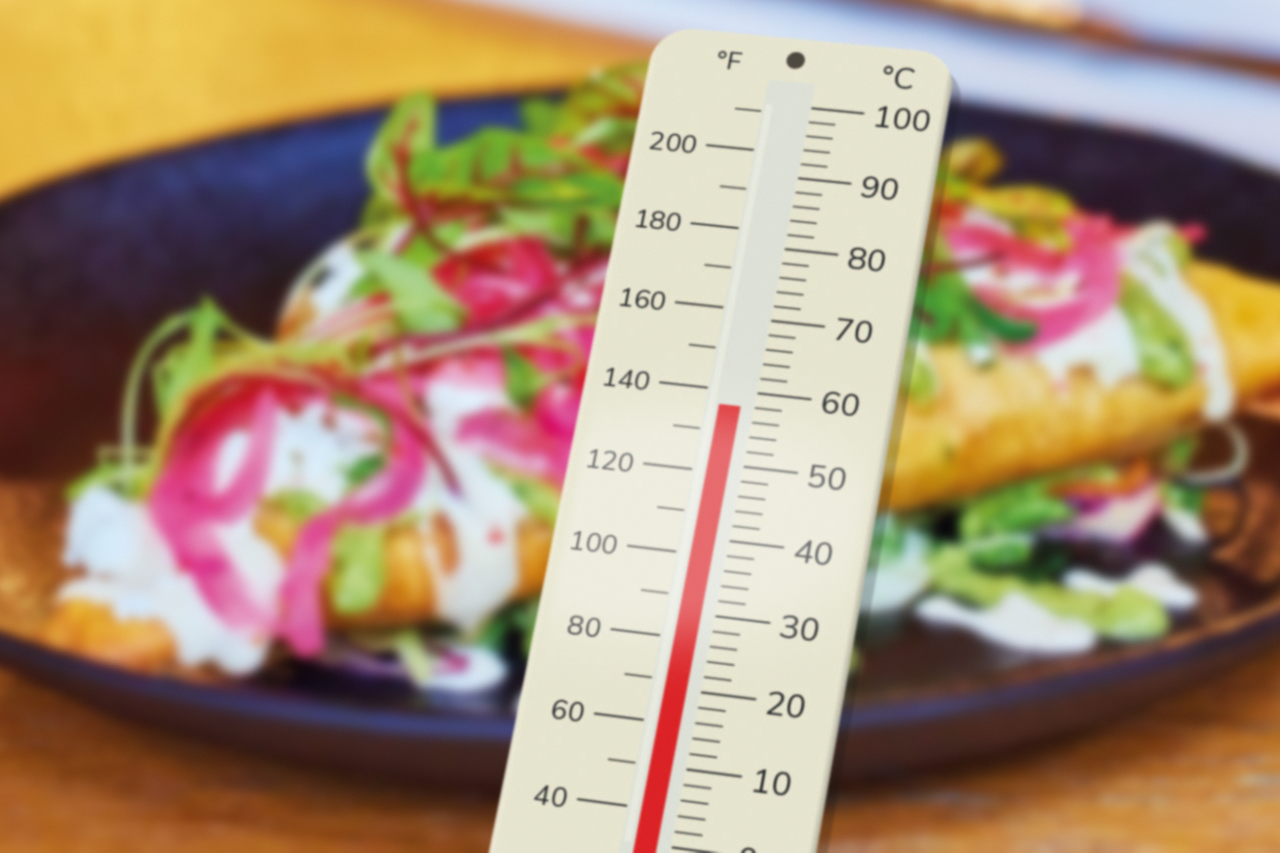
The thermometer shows 58 °C
